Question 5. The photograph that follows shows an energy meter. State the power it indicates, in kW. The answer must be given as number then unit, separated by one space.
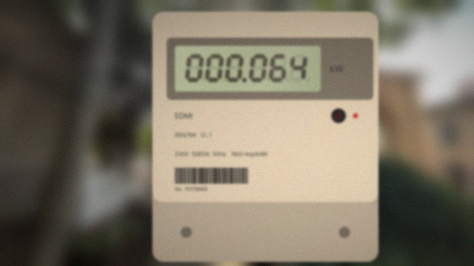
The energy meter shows 0.064 kW
